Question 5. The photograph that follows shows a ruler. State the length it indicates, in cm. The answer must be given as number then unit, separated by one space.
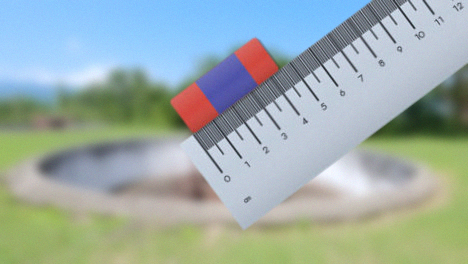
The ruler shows 4.5 cm
